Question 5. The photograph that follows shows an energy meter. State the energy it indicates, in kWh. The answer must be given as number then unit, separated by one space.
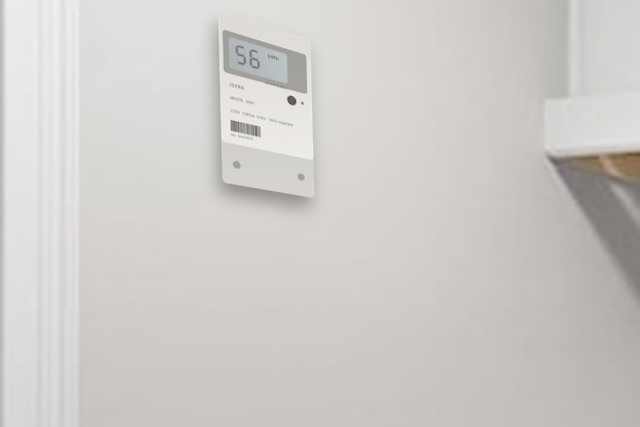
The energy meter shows 56 kWh
